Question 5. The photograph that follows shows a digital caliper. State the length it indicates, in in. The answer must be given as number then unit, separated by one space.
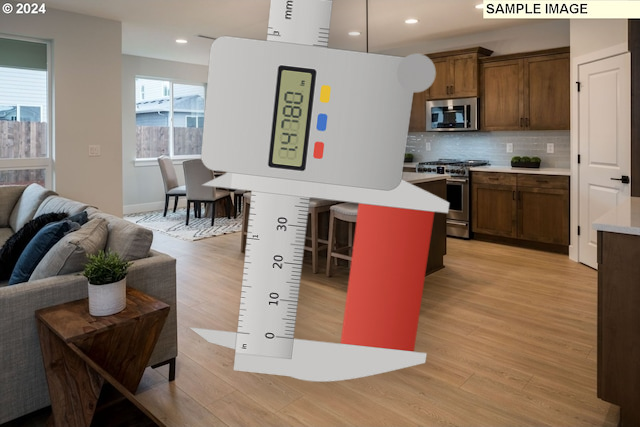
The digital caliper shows 1.4780 in
